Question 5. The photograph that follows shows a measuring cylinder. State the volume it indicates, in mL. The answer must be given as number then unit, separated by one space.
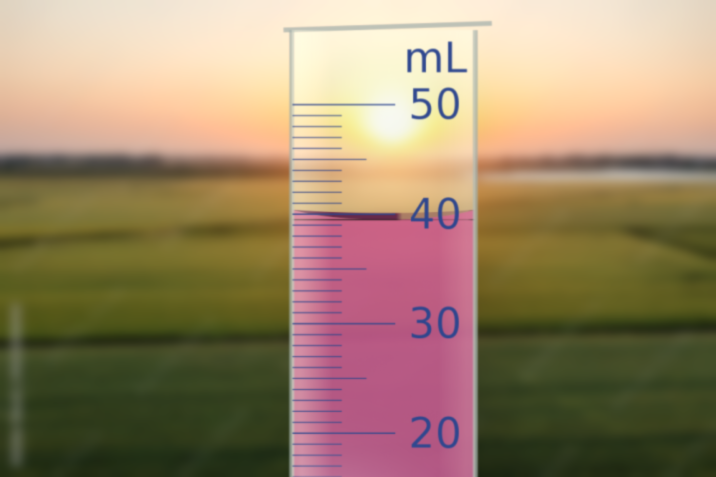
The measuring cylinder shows 39.5 mL
